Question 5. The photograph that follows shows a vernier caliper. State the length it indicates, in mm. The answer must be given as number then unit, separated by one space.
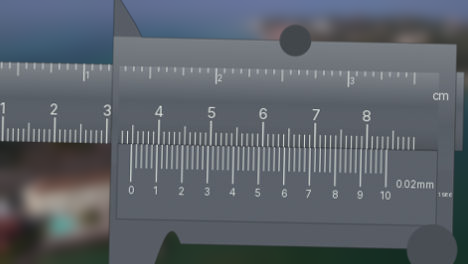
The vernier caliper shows 34.8 mm
